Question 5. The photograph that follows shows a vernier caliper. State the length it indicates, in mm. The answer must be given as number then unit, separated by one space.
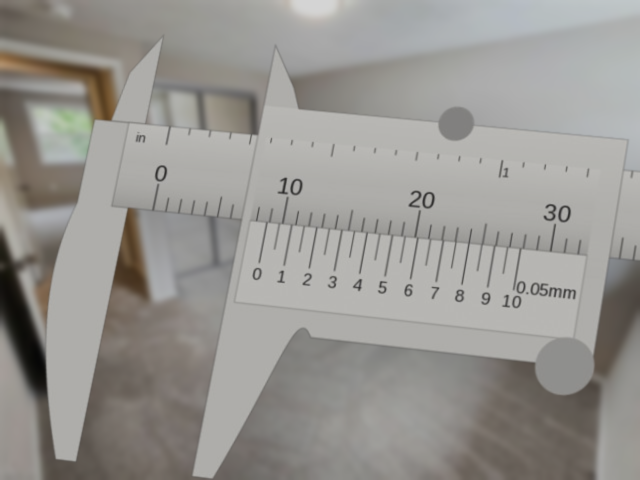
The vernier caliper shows 8.8 mm
